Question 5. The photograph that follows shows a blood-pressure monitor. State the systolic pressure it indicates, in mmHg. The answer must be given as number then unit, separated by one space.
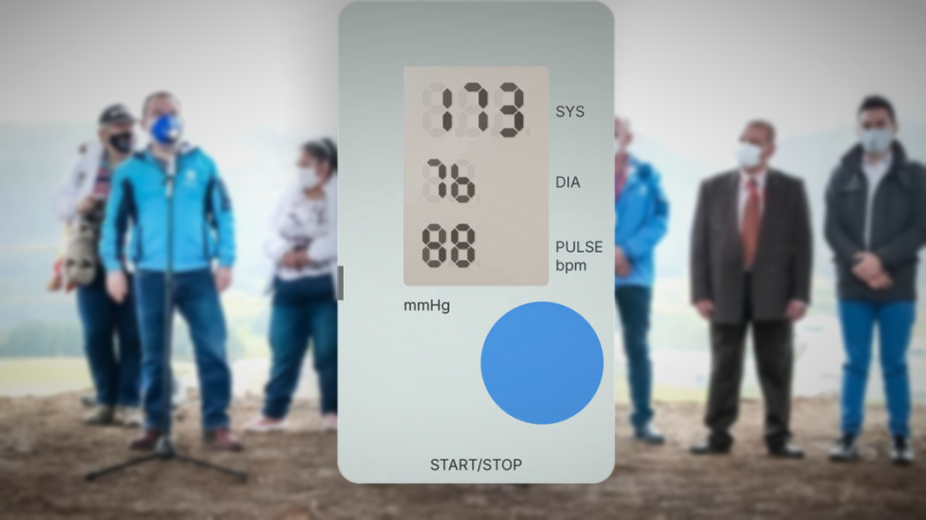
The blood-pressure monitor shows 173 mmHg
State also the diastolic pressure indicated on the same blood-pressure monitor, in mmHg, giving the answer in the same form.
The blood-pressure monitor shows 76 mmHg
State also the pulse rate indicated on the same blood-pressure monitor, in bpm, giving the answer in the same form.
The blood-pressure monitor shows 88 bpm
